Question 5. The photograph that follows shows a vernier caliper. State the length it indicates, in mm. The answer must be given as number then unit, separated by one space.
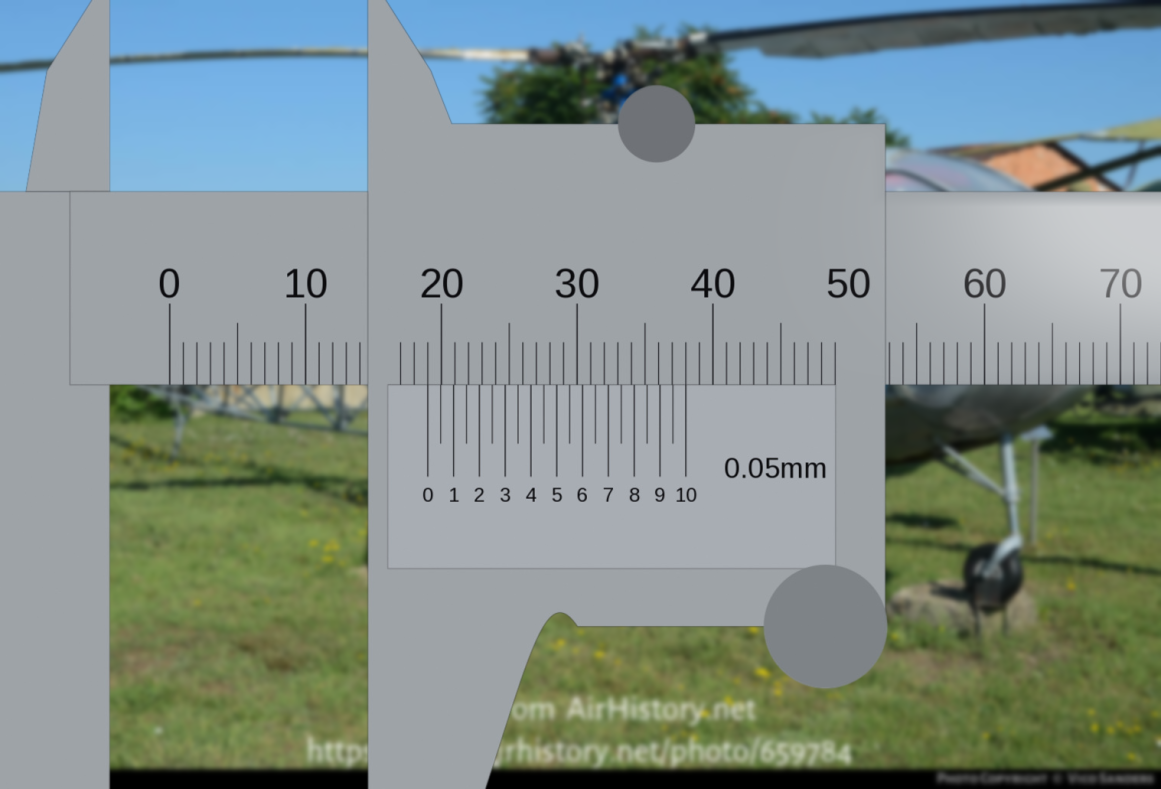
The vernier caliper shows 19.0 mm
